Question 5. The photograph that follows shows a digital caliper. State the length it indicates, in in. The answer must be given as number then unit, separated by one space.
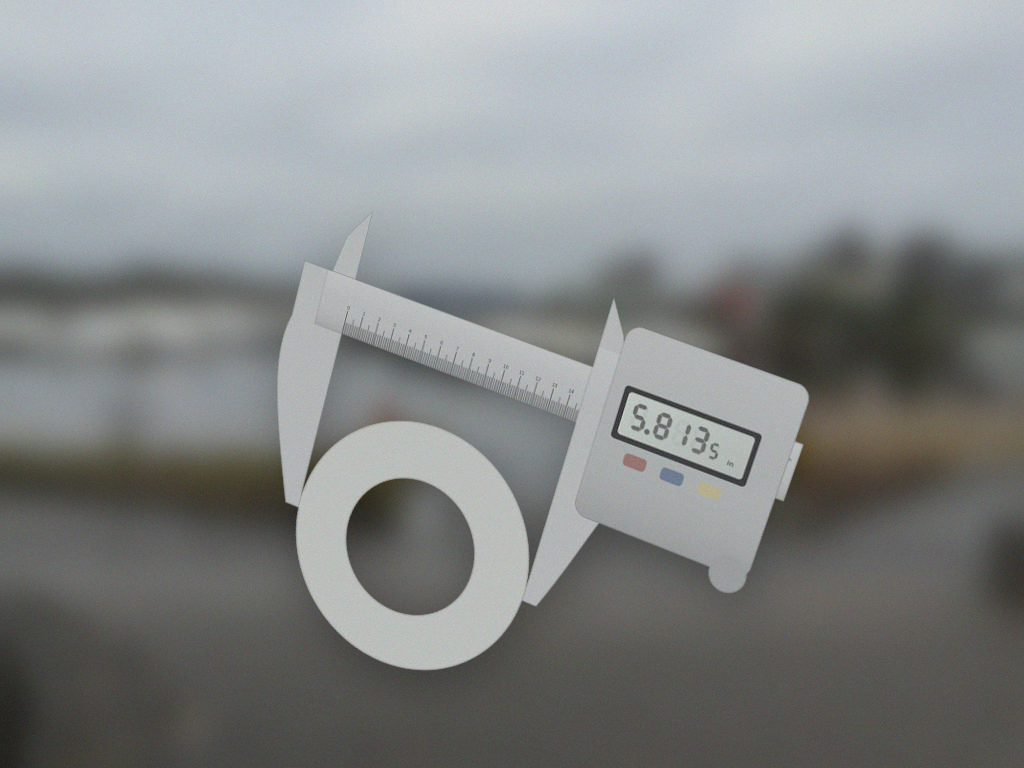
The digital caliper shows 5.8135 in
